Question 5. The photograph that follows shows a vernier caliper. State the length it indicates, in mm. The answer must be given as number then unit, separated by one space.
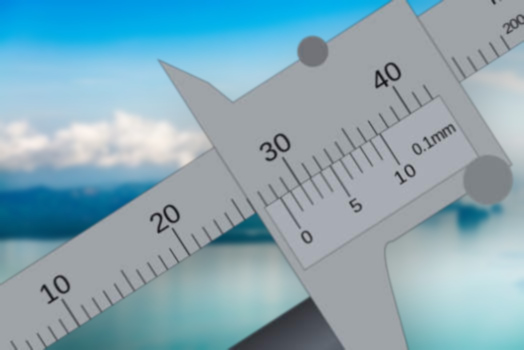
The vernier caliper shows 28.2 mm
